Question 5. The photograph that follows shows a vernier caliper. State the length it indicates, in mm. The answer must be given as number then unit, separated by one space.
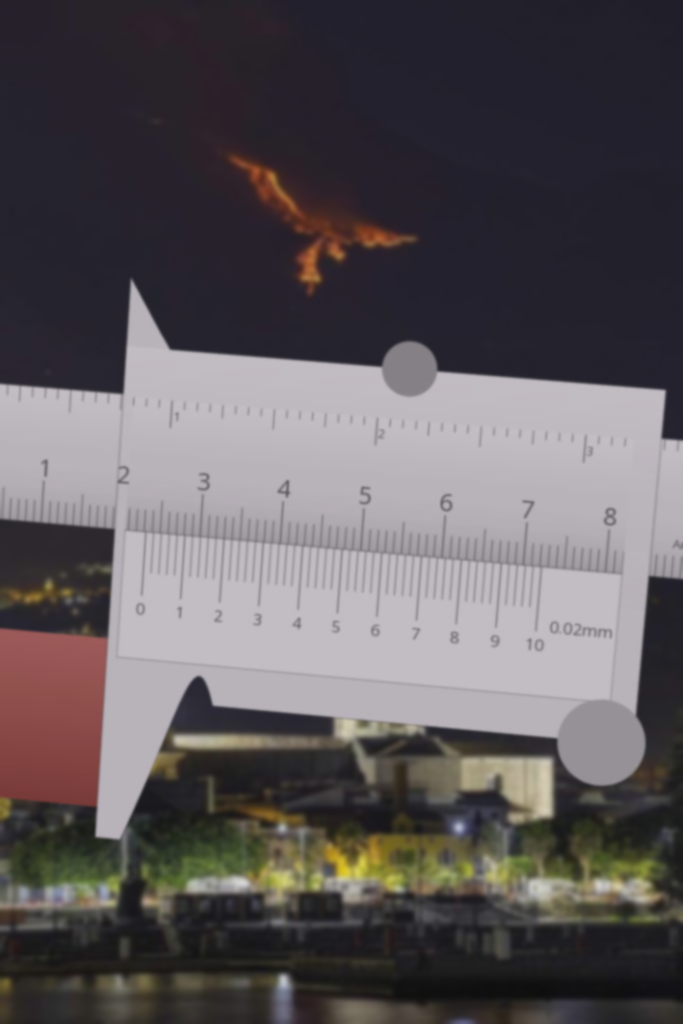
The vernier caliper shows 23.2 mm
